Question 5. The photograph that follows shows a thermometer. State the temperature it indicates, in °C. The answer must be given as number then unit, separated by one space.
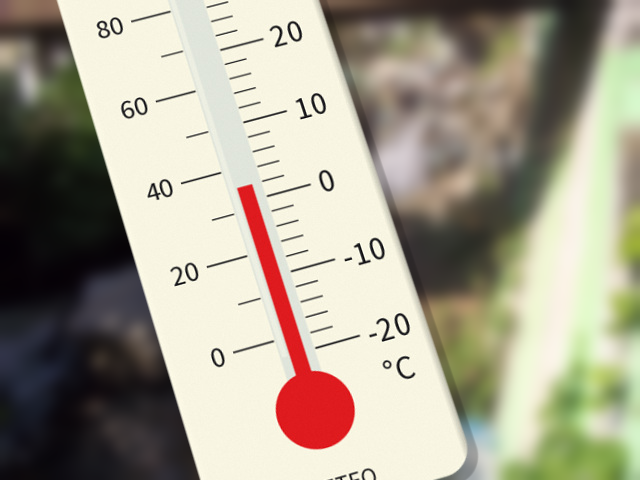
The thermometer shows 2 °C
